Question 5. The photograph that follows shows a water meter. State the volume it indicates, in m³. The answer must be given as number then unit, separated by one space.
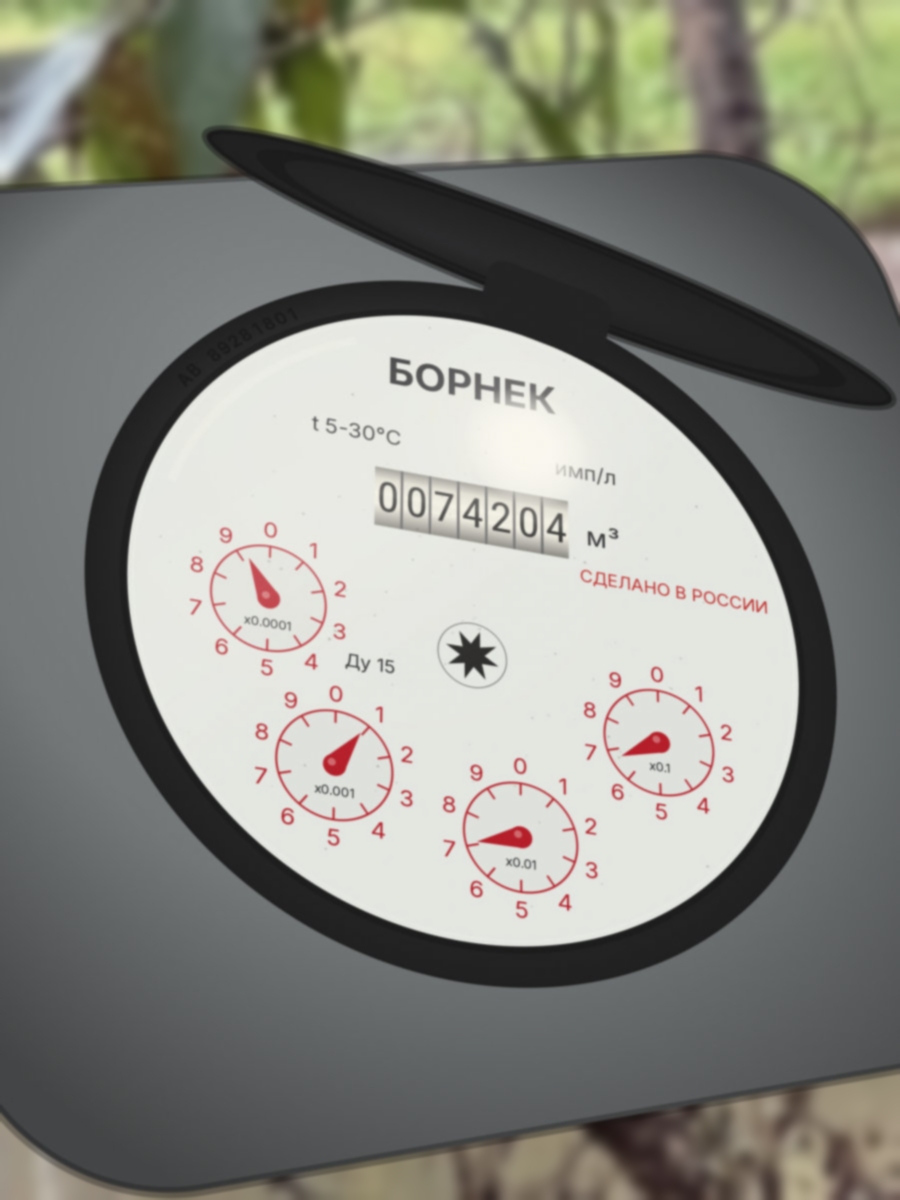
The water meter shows 74204.6709 m³
